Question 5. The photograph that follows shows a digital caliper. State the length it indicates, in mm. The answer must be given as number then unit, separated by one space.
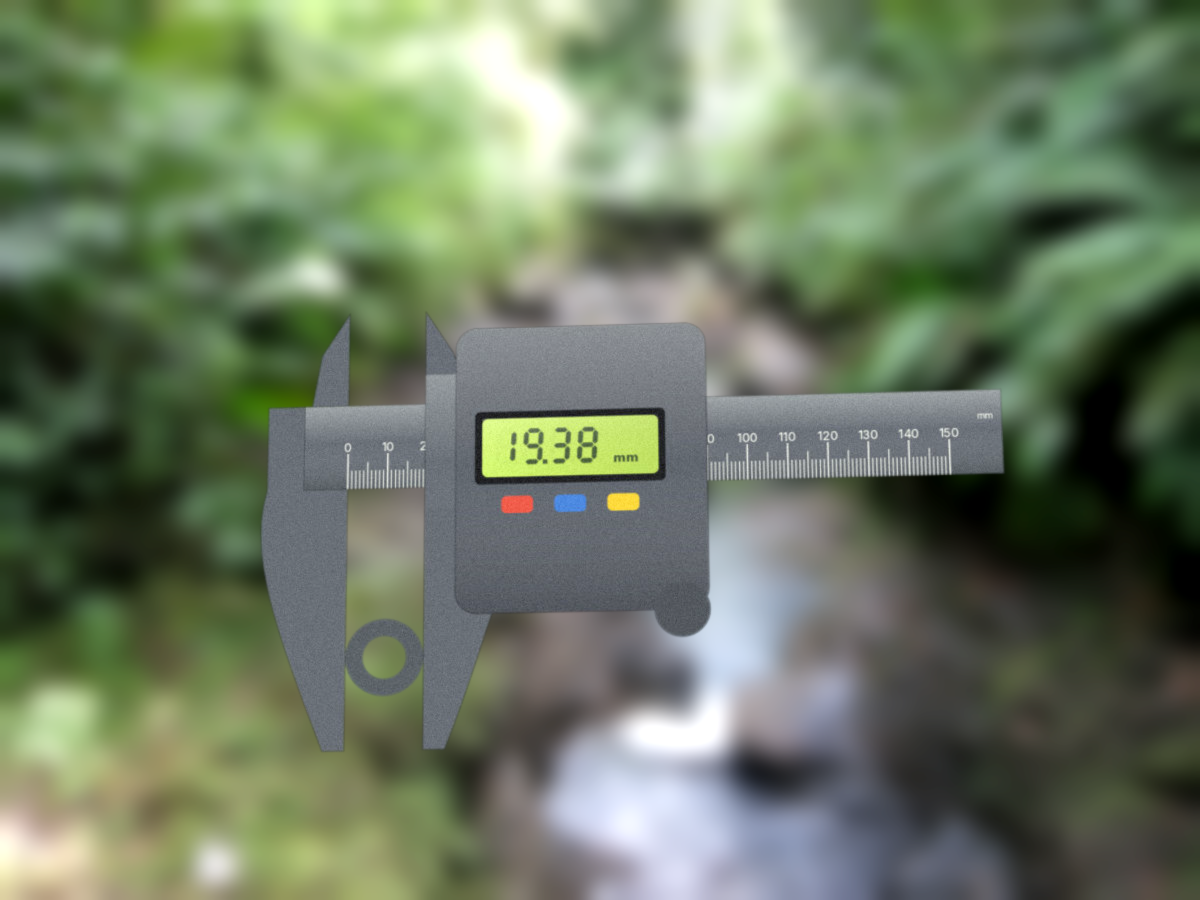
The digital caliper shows 19.38 mm
